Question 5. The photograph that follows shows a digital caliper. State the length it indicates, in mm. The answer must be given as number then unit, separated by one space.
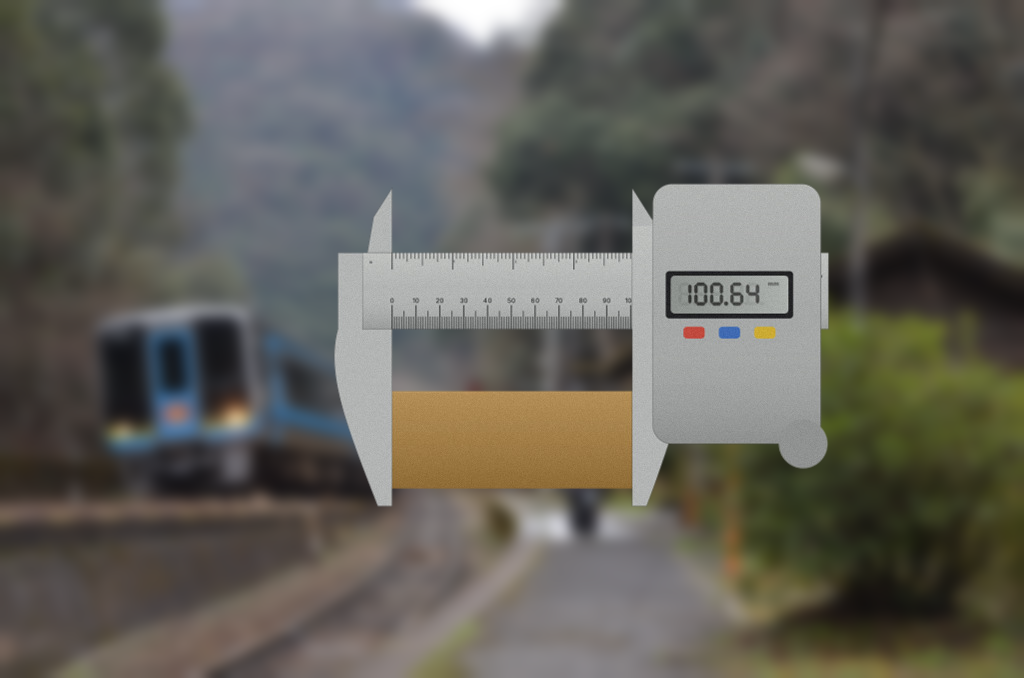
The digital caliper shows 100.64 mm
